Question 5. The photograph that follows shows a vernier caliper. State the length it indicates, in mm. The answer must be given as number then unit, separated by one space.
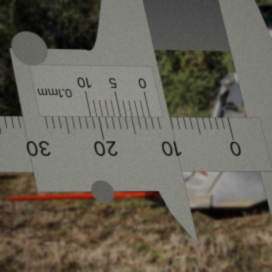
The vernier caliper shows 12.2 mm
